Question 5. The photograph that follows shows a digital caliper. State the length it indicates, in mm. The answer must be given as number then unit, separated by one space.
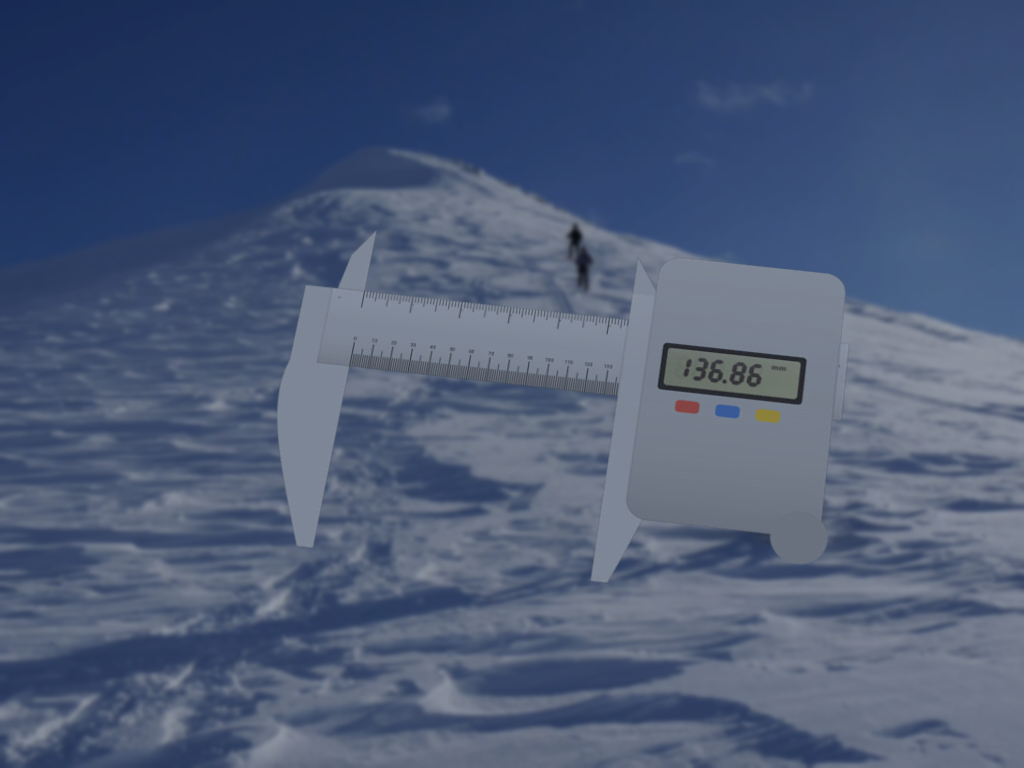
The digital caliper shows 136.86 mm
